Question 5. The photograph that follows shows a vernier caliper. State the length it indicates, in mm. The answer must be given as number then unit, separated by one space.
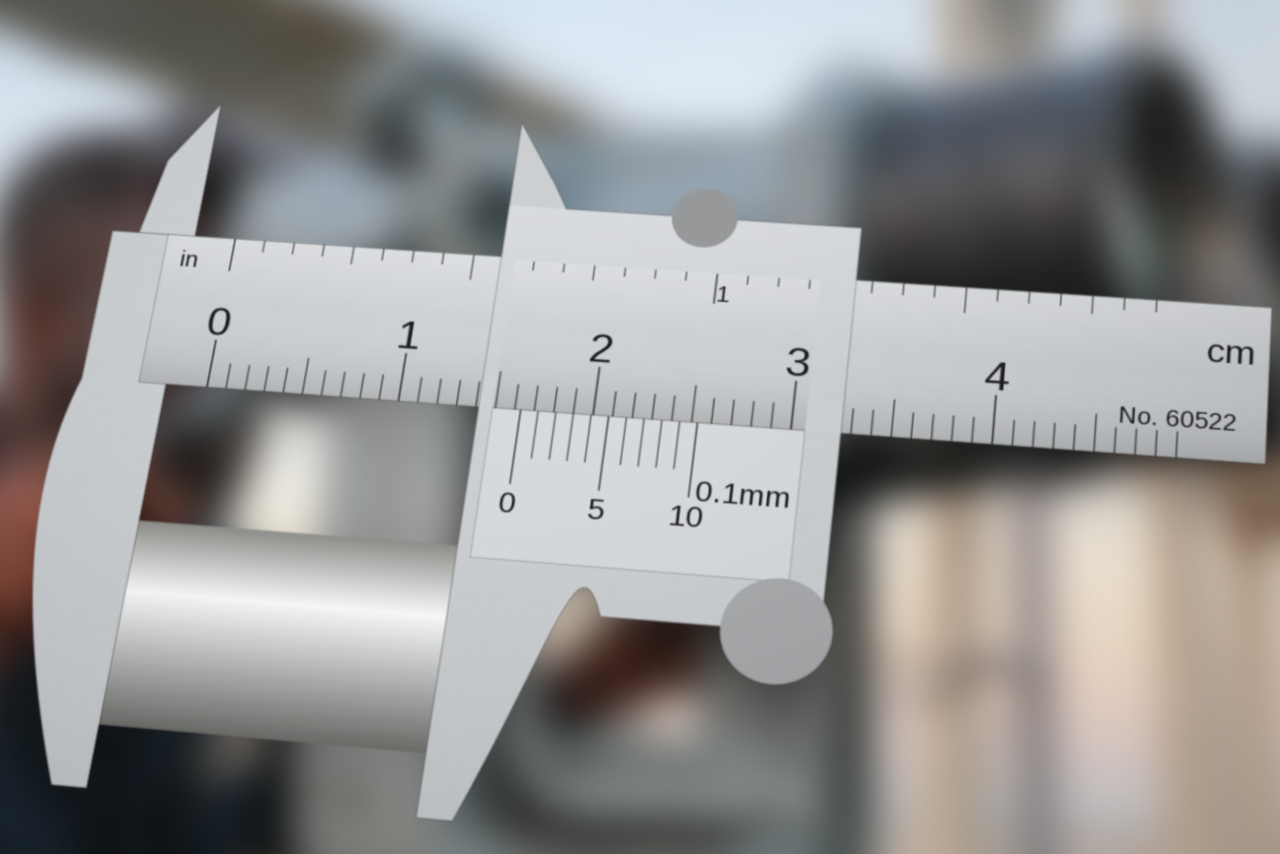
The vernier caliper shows 16.3 mm
